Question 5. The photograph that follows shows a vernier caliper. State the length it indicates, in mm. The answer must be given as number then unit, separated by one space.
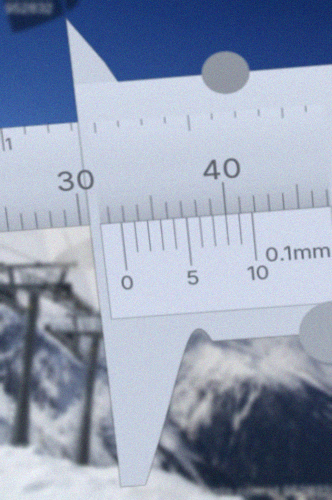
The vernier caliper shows 32.8 mm
